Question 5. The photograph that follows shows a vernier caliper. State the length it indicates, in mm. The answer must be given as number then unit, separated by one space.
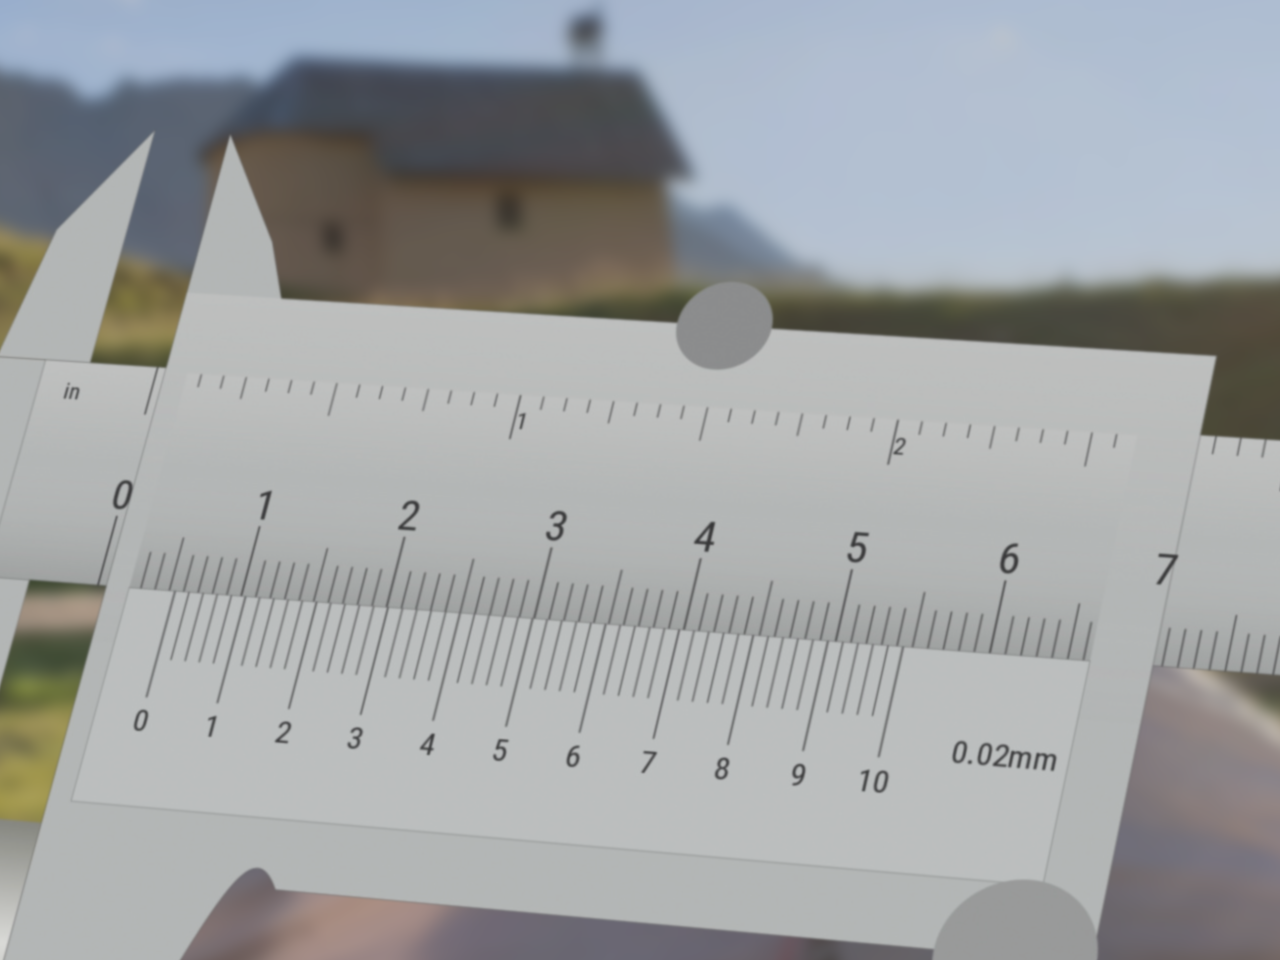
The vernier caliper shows 5.4 mm
